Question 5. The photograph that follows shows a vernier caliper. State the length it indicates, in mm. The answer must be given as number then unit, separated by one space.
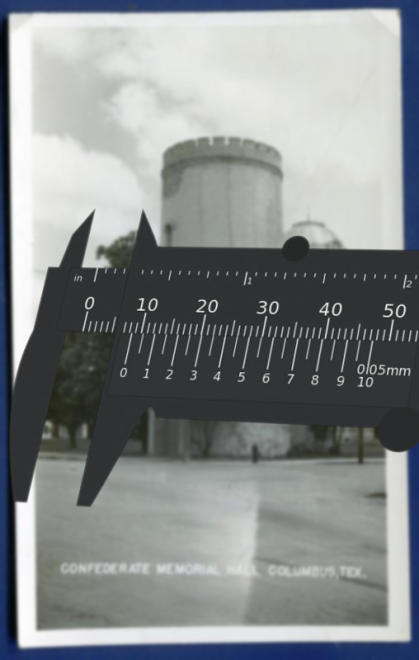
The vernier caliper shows 8.4 mm
